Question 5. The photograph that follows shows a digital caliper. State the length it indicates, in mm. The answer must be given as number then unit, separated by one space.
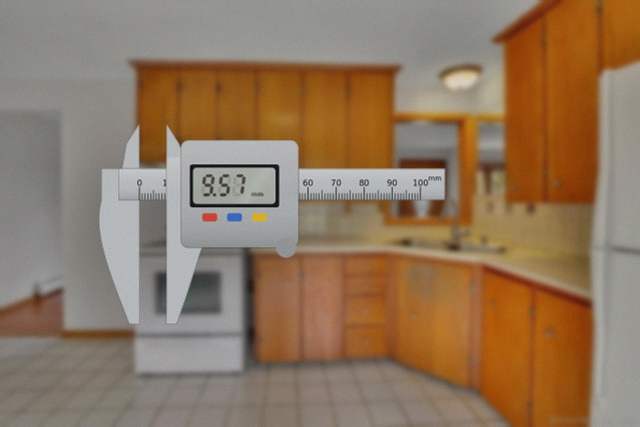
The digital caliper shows 9.57 mm
